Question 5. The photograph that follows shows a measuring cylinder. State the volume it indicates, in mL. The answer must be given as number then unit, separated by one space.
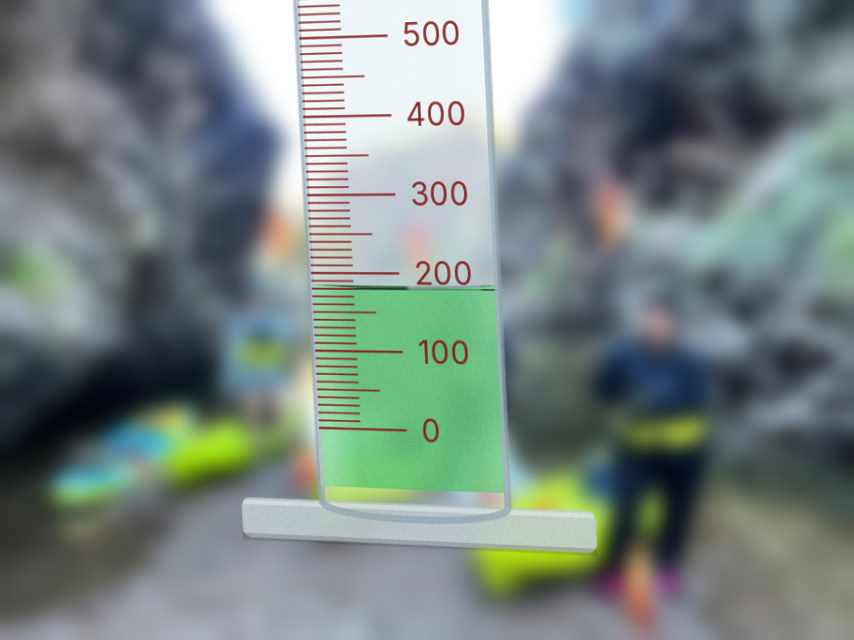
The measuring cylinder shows 180 mL
